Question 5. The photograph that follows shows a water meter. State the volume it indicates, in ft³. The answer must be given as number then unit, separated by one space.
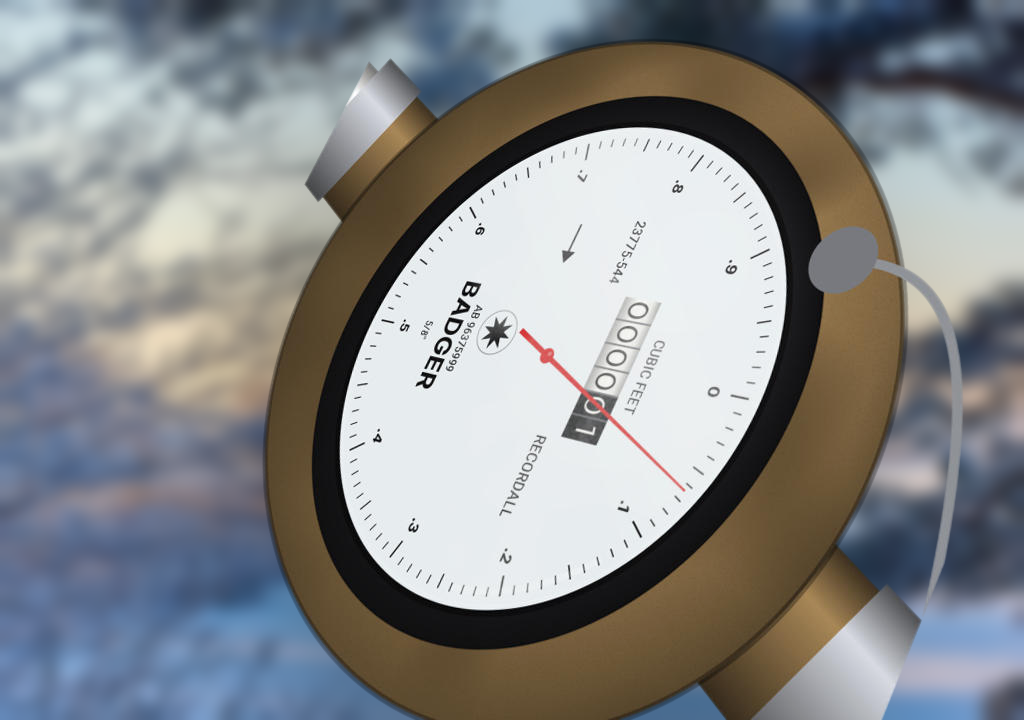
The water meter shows 1.06 ft³
